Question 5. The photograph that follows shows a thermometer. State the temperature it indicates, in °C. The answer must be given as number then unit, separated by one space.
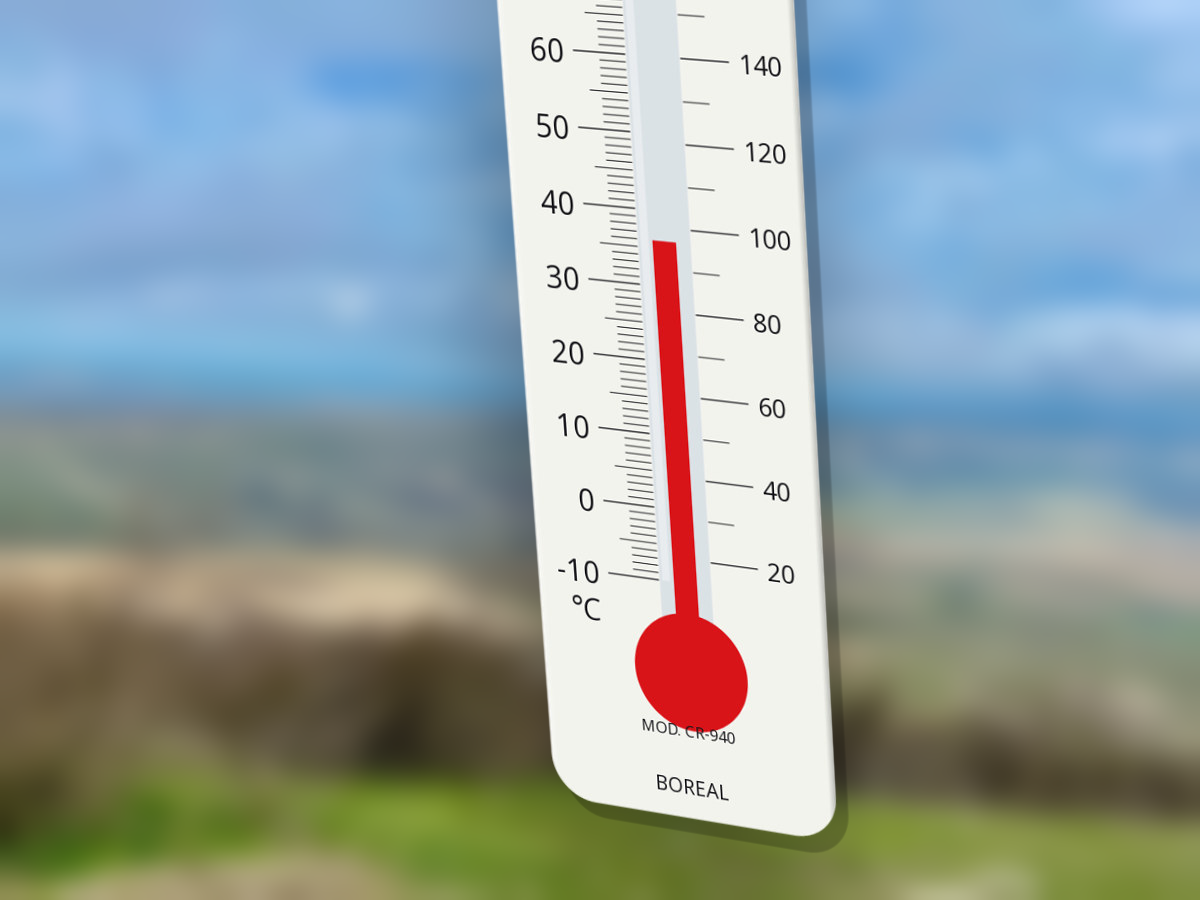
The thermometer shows 36 °C
